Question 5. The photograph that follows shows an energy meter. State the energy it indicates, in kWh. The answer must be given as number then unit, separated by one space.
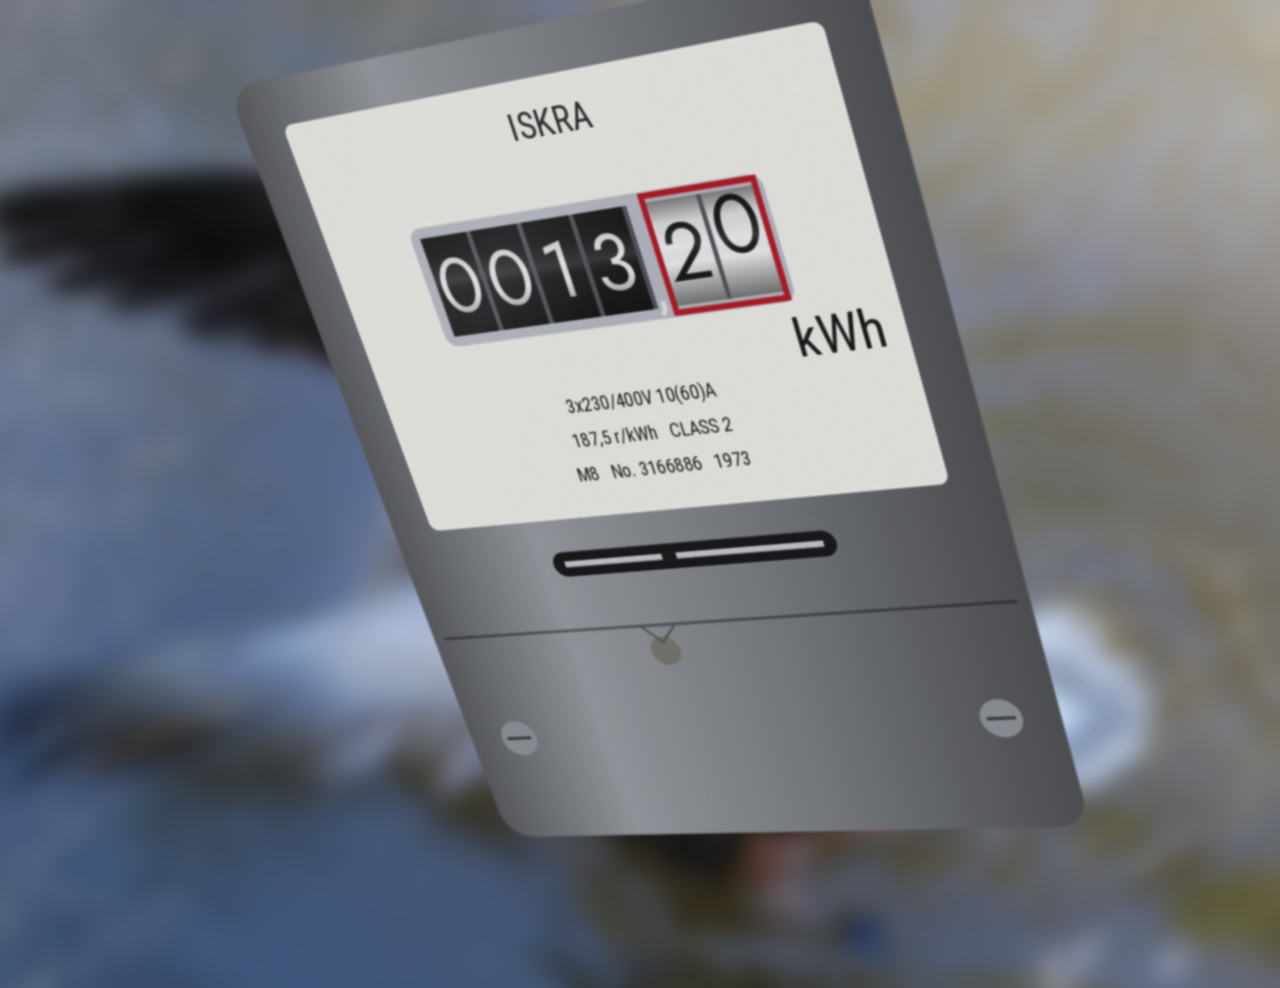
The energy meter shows 13.20 kWh
